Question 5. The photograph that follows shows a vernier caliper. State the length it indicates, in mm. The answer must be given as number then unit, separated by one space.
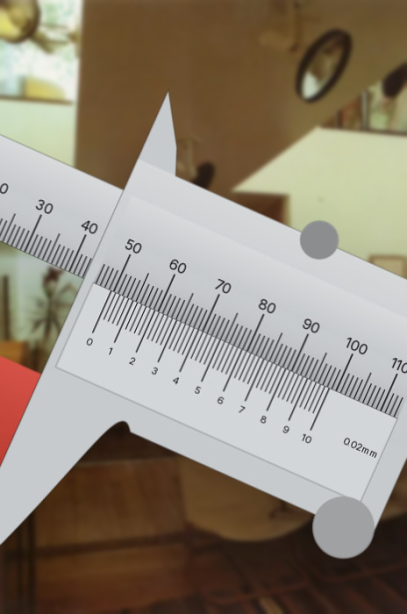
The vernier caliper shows 49.5 mm
